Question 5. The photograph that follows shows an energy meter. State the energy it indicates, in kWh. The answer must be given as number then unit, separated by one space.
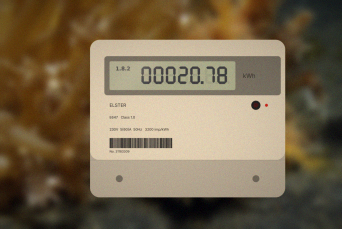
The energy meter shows 20.78 kWh
